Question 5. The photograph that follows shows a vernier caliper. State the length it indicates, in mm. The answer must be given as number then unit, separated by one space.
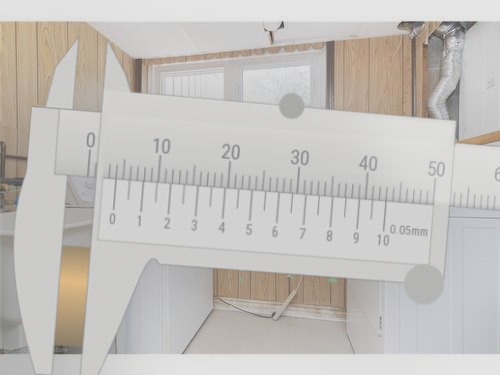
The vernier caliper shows 4.0 mm
